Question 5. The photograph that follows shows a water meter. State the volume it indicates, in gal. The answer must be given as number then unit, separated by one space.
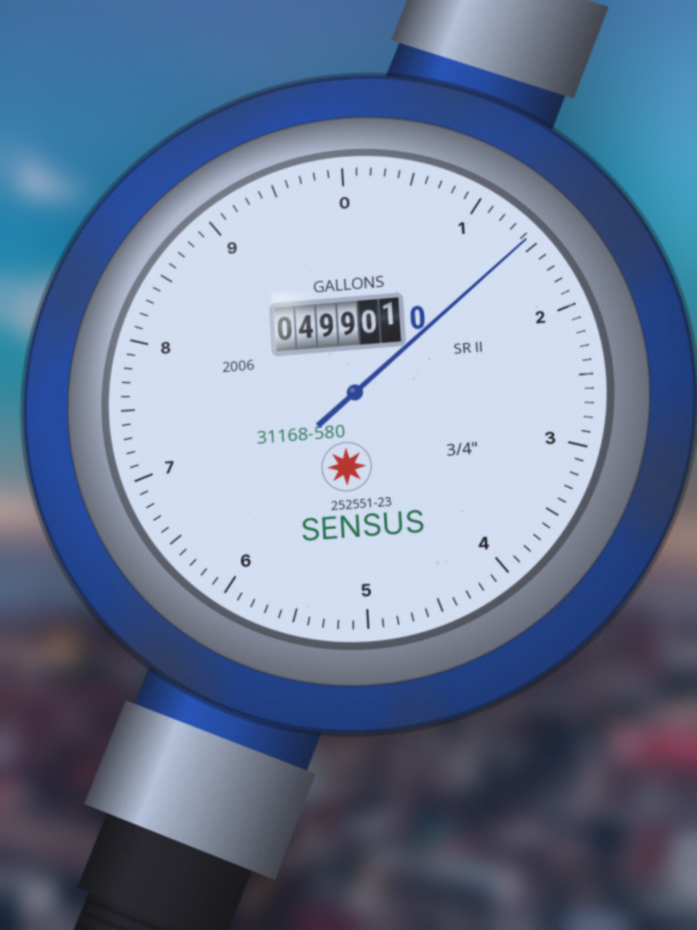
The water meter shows 499011.4 gal
